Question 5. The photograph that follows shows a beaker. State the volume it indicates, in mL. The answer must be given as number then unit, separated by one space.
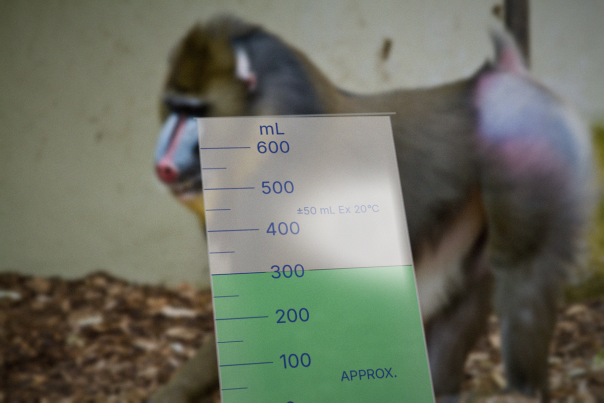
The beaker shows 300 mL
